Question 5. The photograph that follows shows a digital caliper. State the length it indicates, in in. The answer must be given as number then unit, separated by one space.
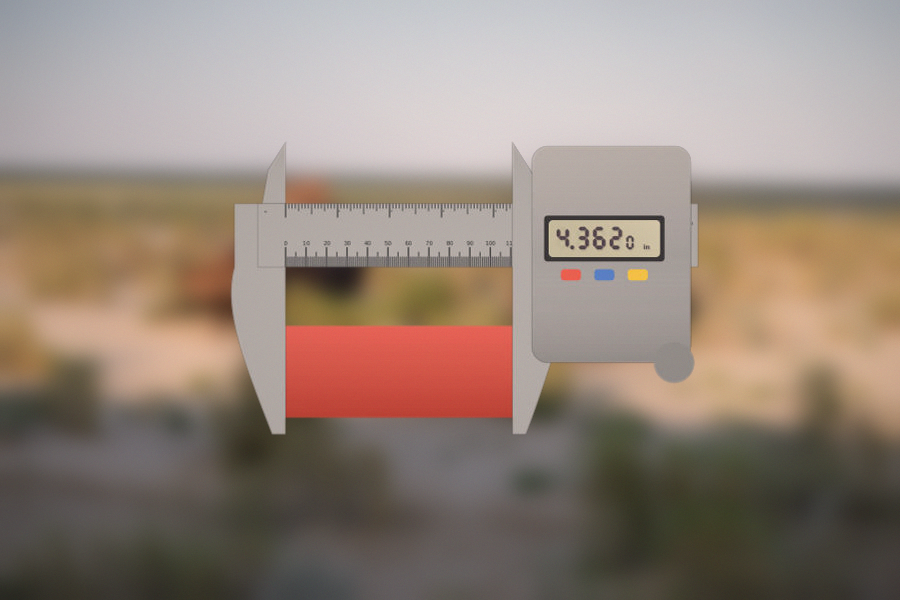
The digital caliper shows 4.3620 in
